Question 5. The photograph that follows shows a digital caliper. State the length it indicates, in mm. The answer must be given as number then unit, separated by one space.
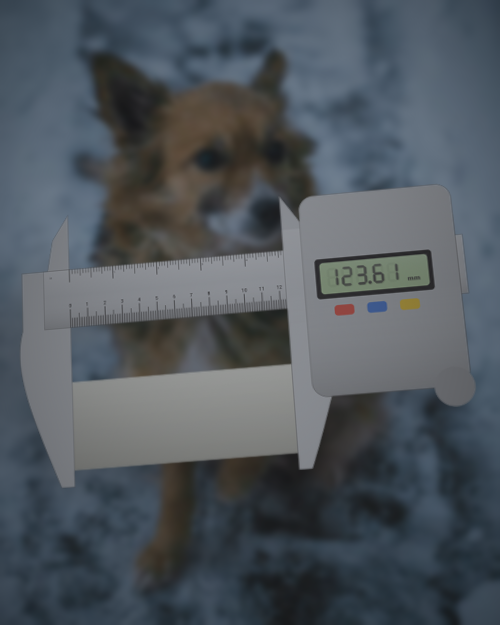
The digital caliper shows 123.61 mm
